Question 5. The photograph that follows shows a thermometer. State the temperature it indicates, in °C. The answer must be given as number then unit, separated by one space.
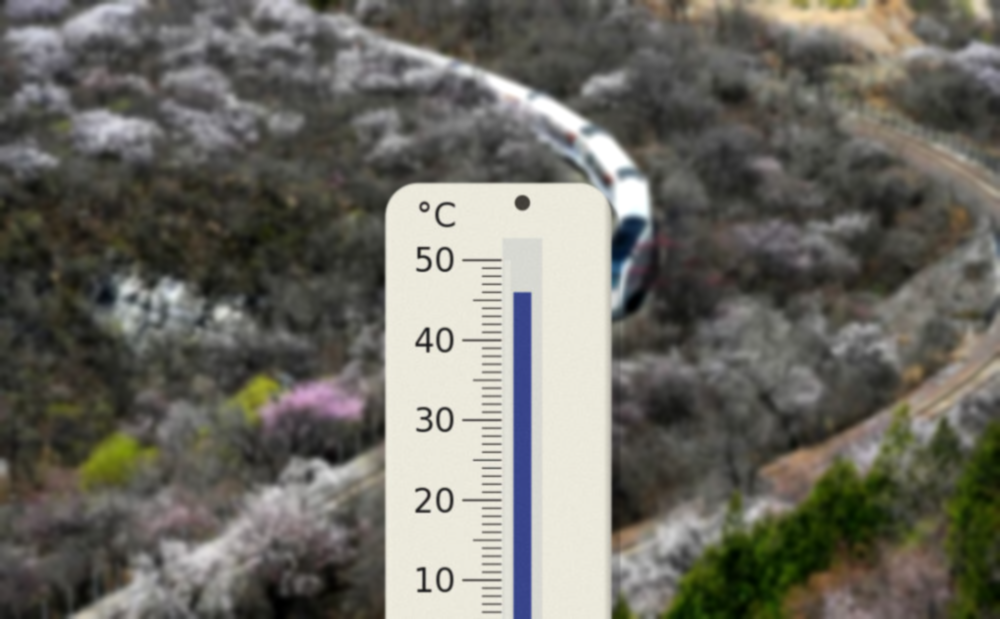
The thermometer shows 46 °C
